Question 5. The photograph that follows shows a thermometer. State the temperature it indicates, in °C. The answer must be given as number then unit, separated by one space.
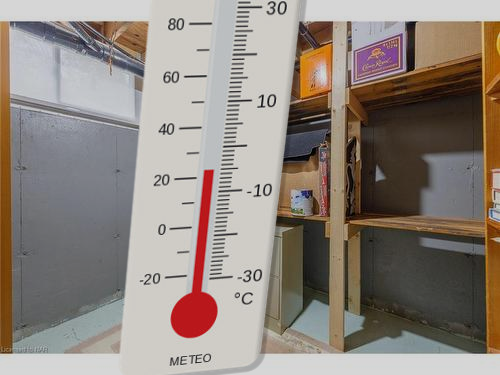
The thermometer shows -5 °C
